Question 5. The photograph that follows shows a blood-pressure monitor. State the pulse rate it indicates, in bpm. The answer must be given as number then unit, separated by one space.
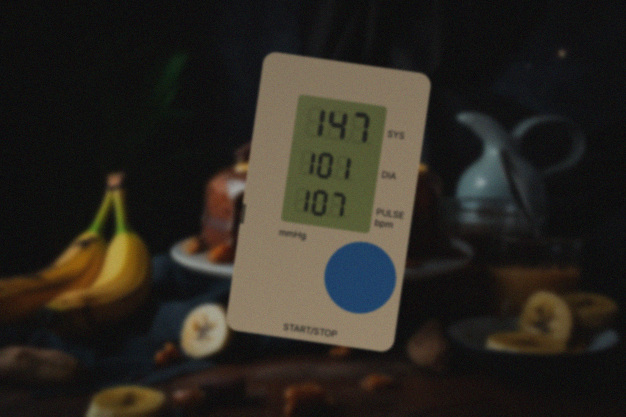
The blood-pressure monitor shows 107 bpm
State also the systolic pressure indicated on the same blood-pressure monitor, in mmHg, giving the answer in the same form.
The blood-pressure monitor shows 147 mmHg
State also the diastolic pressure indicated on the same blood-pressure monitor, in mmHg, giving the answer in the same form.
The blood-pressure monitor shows 101 mmHg
